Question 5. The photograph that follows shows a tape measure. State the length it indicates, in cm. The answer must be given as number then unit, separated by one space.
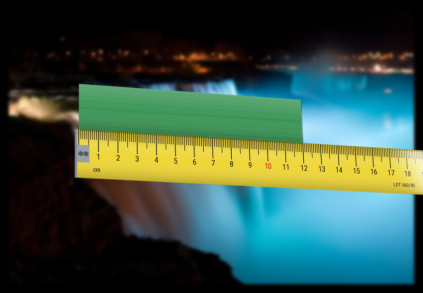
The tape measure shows 12 cm
